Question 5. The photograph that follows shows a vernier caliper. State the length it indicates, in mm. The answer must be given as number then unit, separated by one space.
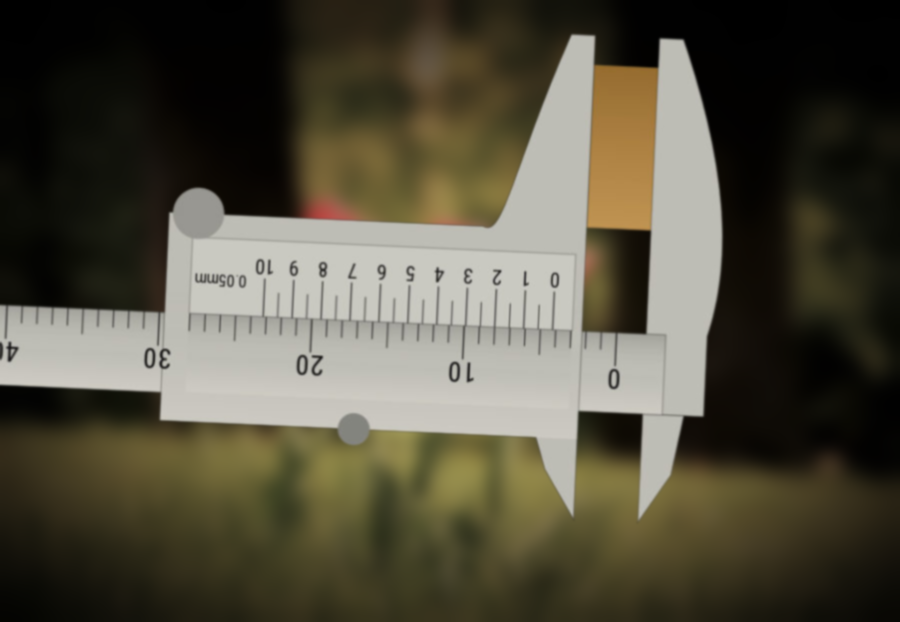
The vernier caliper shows 4.2 mm
